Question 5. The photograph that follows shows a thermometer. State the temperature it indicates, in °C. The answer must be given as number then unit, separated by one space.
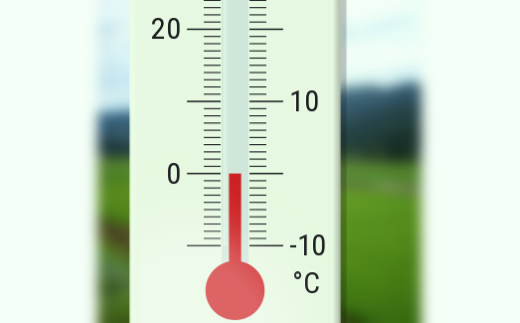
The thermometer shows 0 °C
